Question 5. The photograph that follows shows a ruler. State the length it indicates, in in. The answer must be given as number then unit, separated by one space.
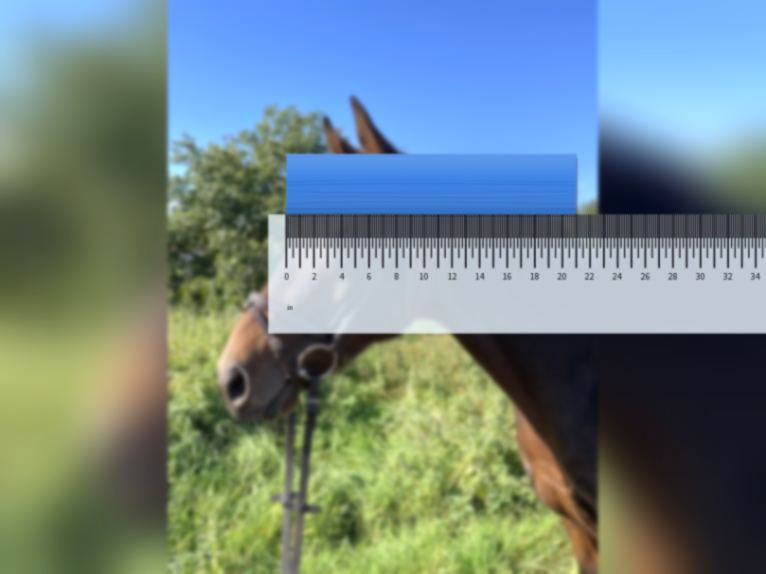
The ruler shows 21 in
